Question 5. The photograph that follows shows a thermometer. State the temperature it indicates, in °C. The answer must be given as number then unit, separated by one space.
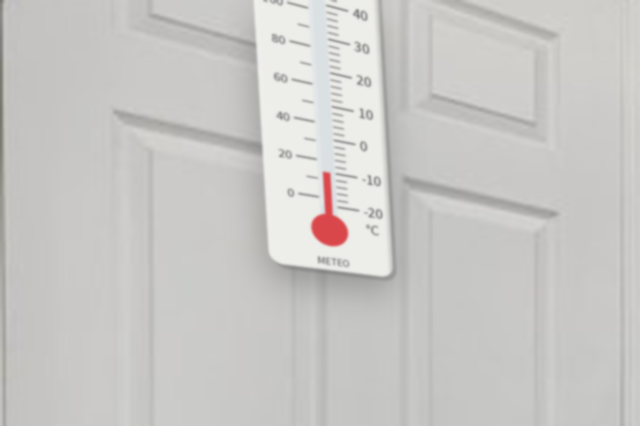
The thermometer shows -10 °C
